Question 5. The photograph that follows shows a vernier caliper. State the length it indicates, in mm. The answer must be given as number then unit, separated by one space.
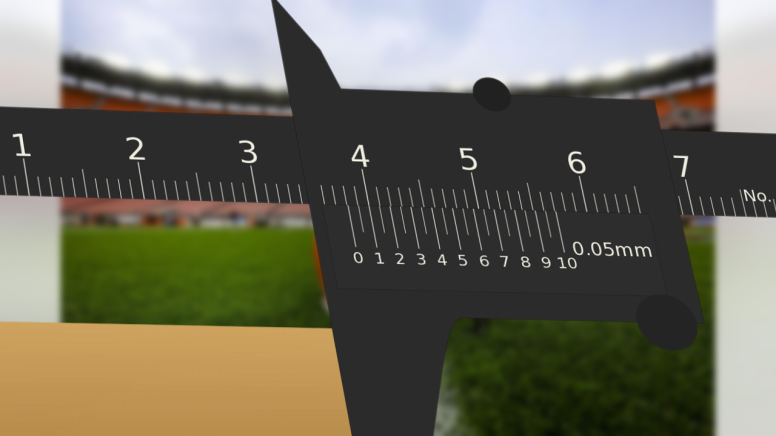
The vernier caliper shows 38.1 mm
